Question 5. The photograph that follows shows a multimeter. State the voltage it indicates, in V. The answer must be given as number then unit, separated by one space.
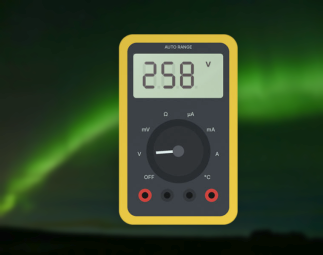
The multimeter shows 258 V
